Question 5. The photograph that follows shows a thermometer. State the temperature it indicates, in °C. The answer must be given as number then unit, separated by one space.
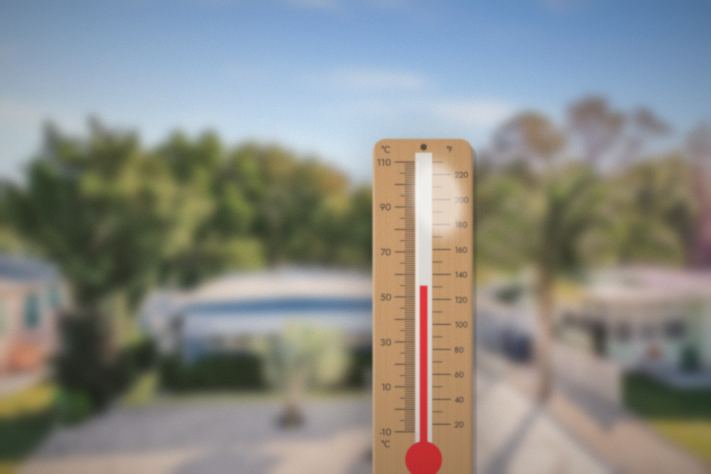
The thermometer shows 55 °C
